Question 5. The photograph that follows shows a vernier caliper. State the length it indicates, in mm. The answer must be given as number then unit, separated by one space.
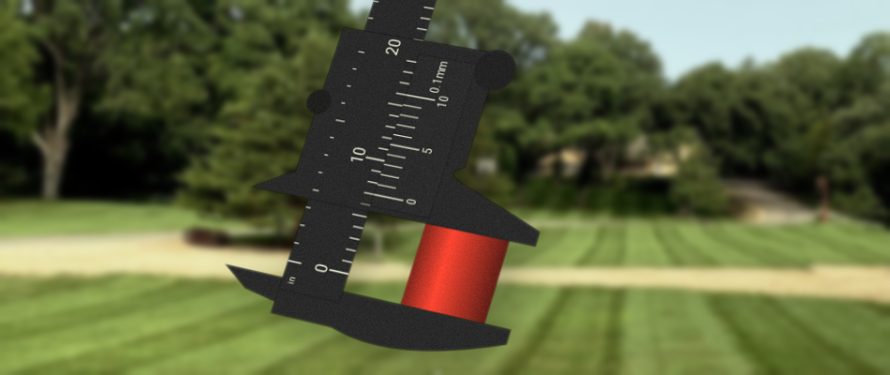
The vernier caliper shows 7.0 mm
